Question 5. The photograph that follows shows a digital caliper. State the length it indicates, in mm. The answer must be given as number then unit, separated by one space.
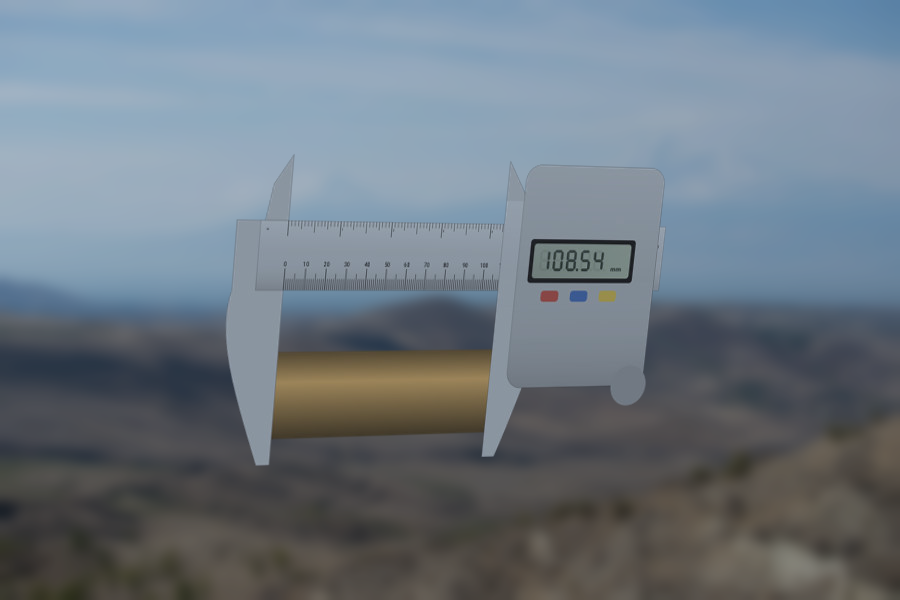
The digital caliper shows 108.54 mm
